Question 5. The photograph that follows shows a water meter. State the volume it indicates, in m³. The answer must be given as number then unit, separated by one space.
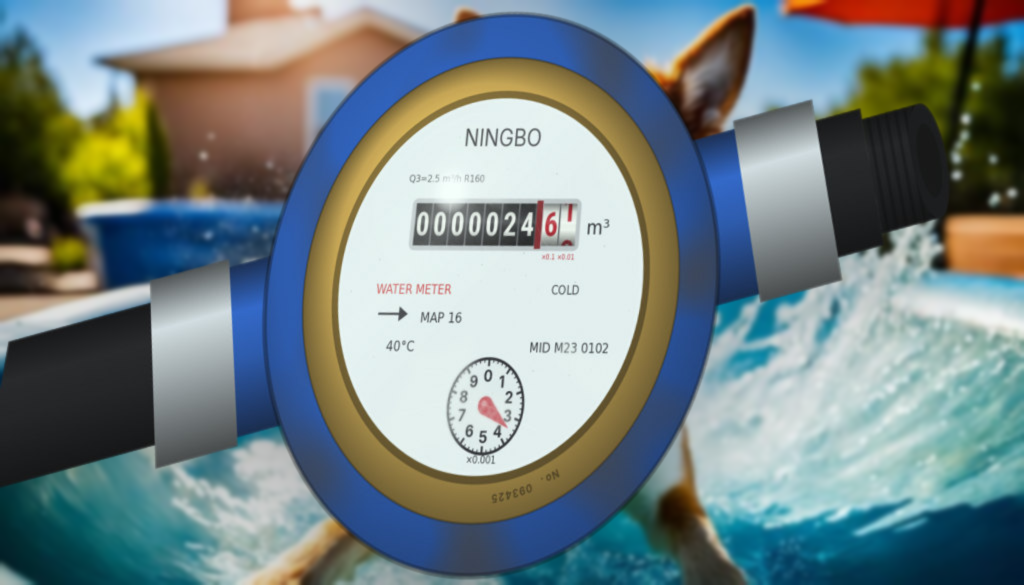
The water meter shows 24.613 m³
